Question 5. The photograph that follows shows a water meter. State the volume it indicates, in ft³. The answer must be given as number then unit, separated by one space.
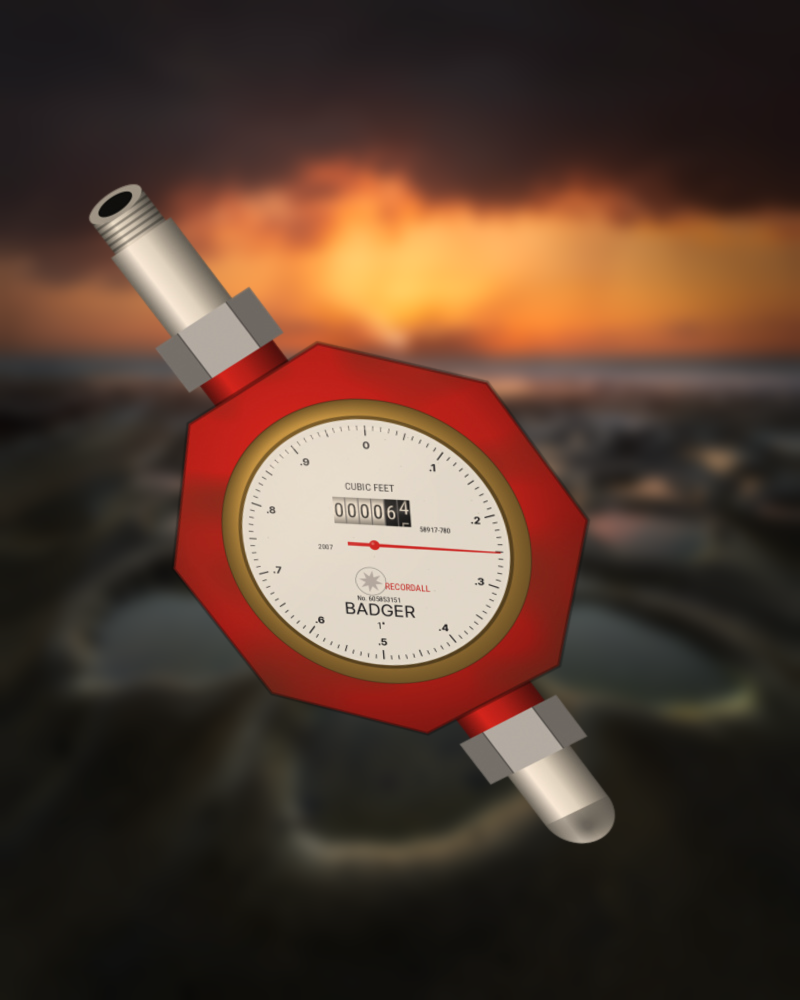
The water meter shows 64.25 ft³
